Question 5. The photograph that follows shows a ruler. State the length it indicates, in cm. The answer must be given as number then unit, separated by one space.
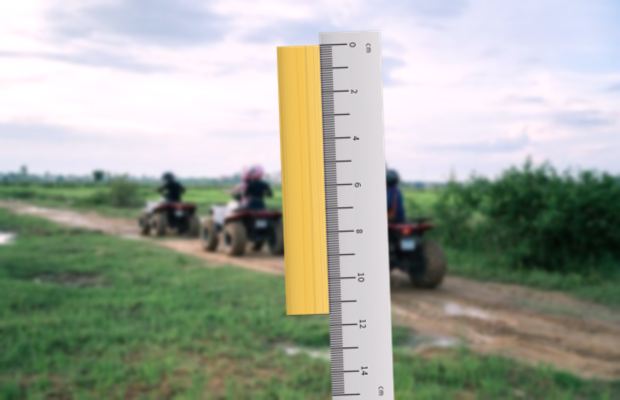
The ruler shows 11.5 cm
